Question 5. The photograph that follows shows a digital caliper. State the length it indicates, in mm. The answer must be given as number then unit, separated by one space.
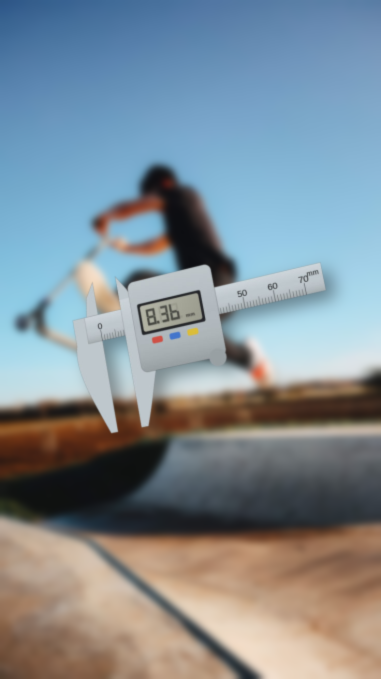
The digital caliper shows 8.36 mm
